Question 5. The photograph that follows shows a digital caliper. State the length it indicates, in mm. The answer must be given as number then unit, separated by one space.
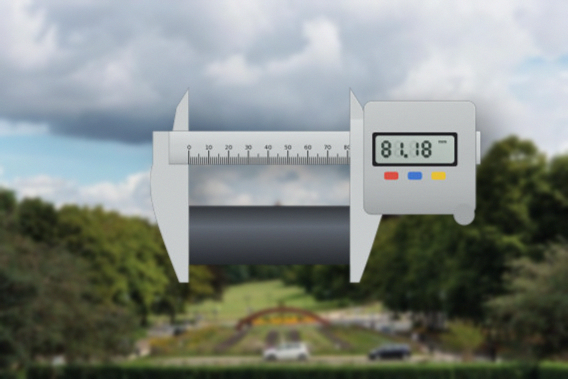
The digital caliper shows 81.18 mm
